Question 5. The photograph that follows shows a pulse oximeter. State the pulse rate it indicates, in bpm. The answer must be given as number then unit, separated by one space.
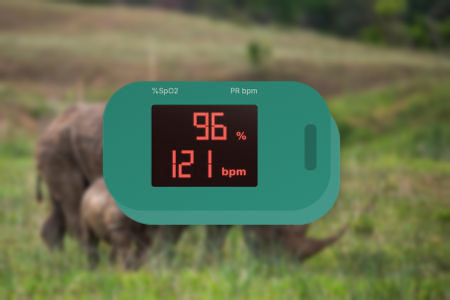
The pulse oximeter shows 121 bpm
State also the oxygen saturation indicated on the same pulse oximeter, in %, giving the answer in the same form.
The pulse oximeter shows 96 %
